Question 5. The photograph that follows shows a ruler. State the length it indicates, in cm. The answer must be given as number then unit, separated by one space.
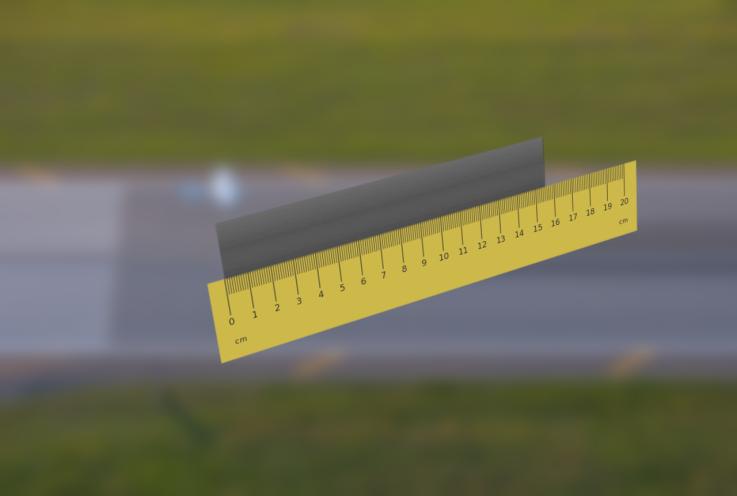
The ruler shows 15.5 cm
